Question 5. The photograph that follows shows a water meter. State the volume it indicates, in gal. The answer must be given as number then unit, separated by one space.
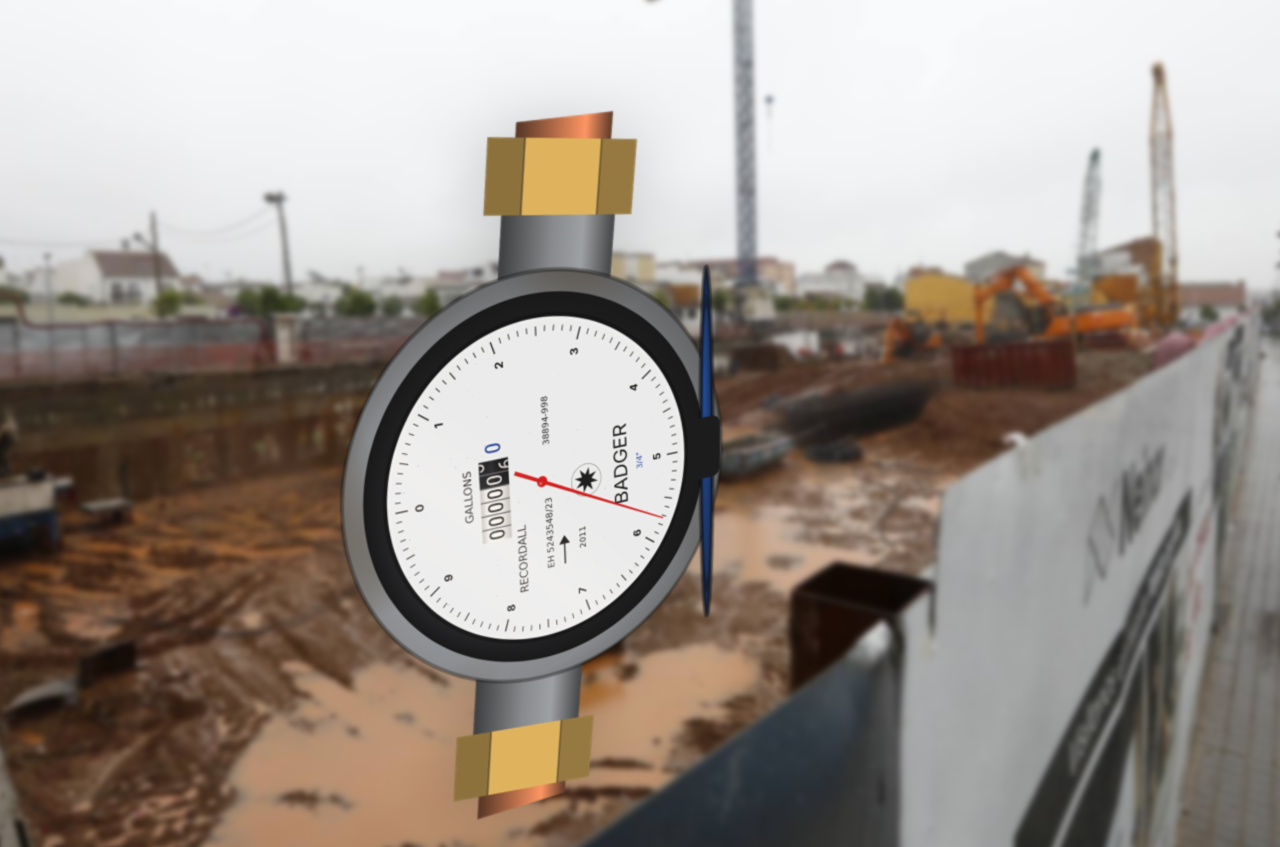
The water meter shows 55.7 gal
